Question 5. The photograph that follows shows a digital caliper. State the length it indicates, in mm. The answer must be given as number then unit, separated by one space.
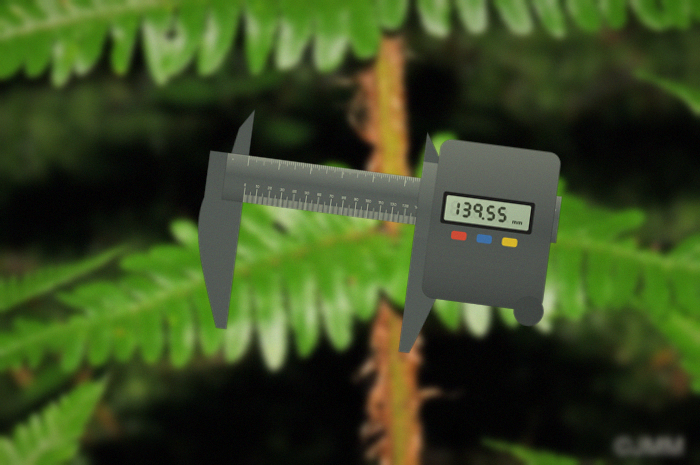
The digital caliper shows 139.55 mm
